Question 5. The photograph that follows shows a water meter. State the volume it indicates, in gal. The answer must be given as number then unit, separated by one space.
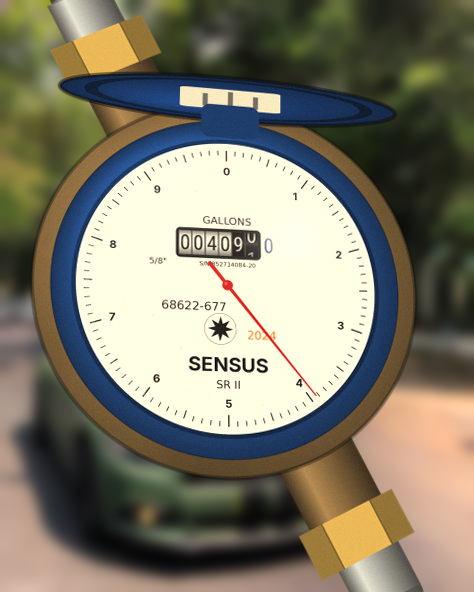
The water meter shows 40903.9 gal
